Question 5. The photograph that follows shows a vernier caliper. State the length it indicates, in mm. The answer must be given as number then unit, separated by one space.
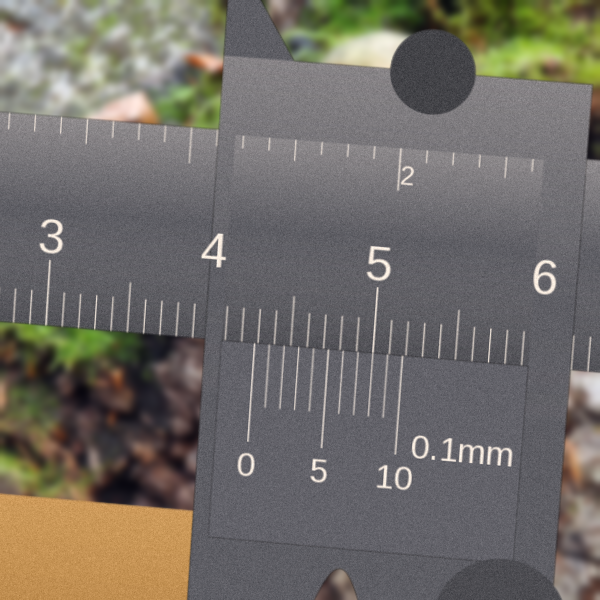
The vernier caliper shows 42.8 mm
